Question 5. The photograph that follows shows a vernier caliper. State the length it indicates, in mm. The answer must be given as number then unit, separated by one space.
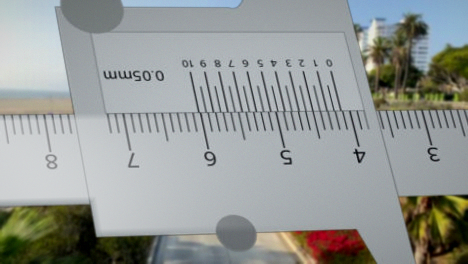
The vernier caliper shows 41.2 mm
